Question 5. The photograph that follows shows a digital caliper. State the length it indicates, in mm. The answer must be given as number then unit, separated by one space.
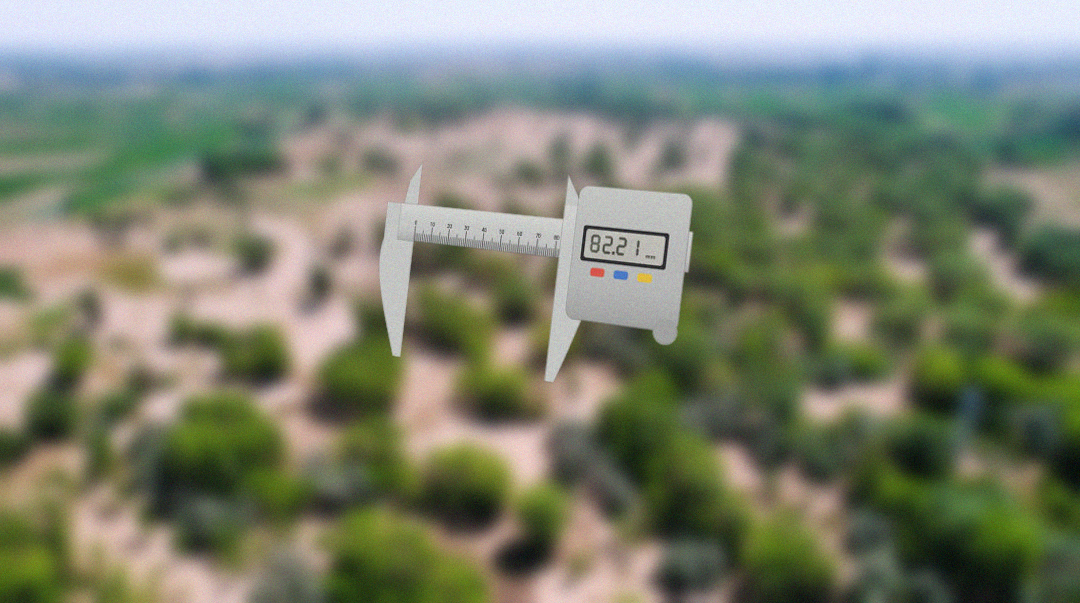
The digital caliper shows 82.21 mm
